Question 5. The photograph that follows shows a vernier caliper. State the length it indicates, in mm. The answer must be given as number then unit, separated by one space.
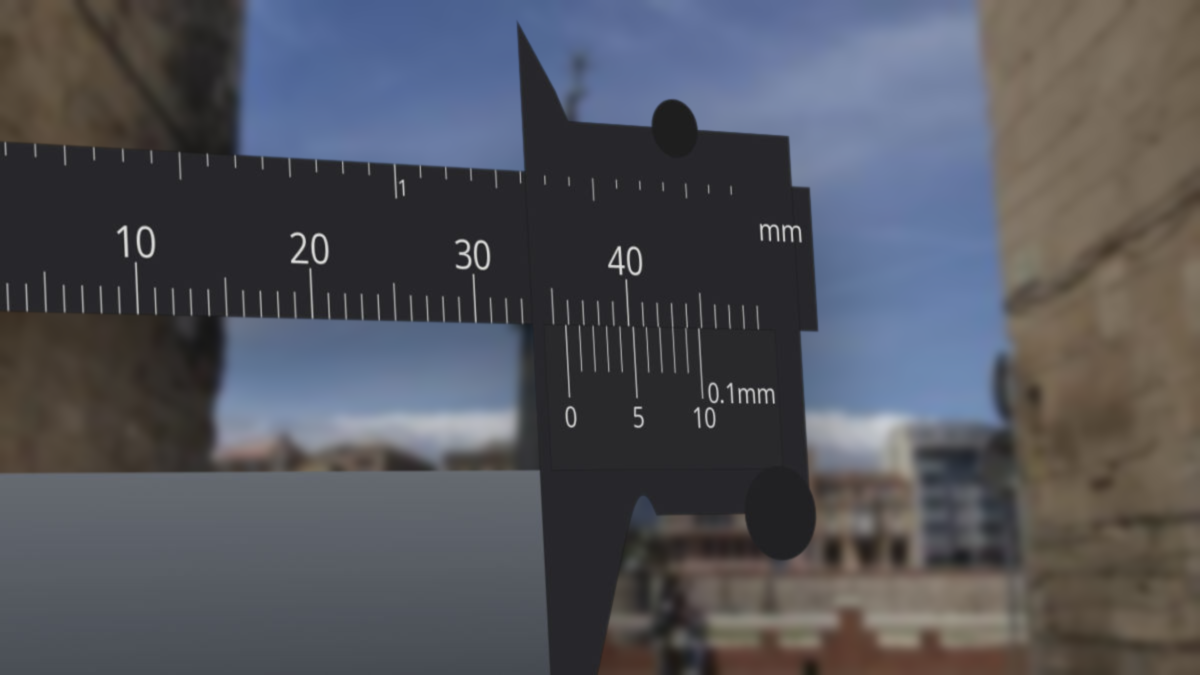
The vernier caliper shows 35.8 mm
